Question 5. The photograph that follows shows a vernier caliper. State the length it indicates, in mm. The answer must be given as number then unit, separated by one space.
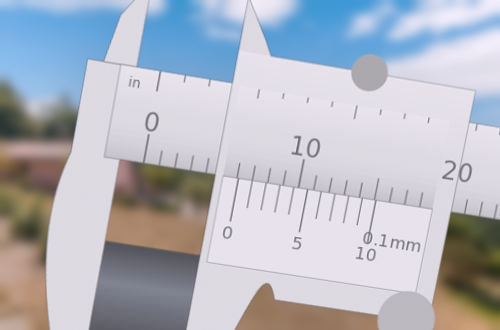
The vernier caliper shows 6.1 mm
